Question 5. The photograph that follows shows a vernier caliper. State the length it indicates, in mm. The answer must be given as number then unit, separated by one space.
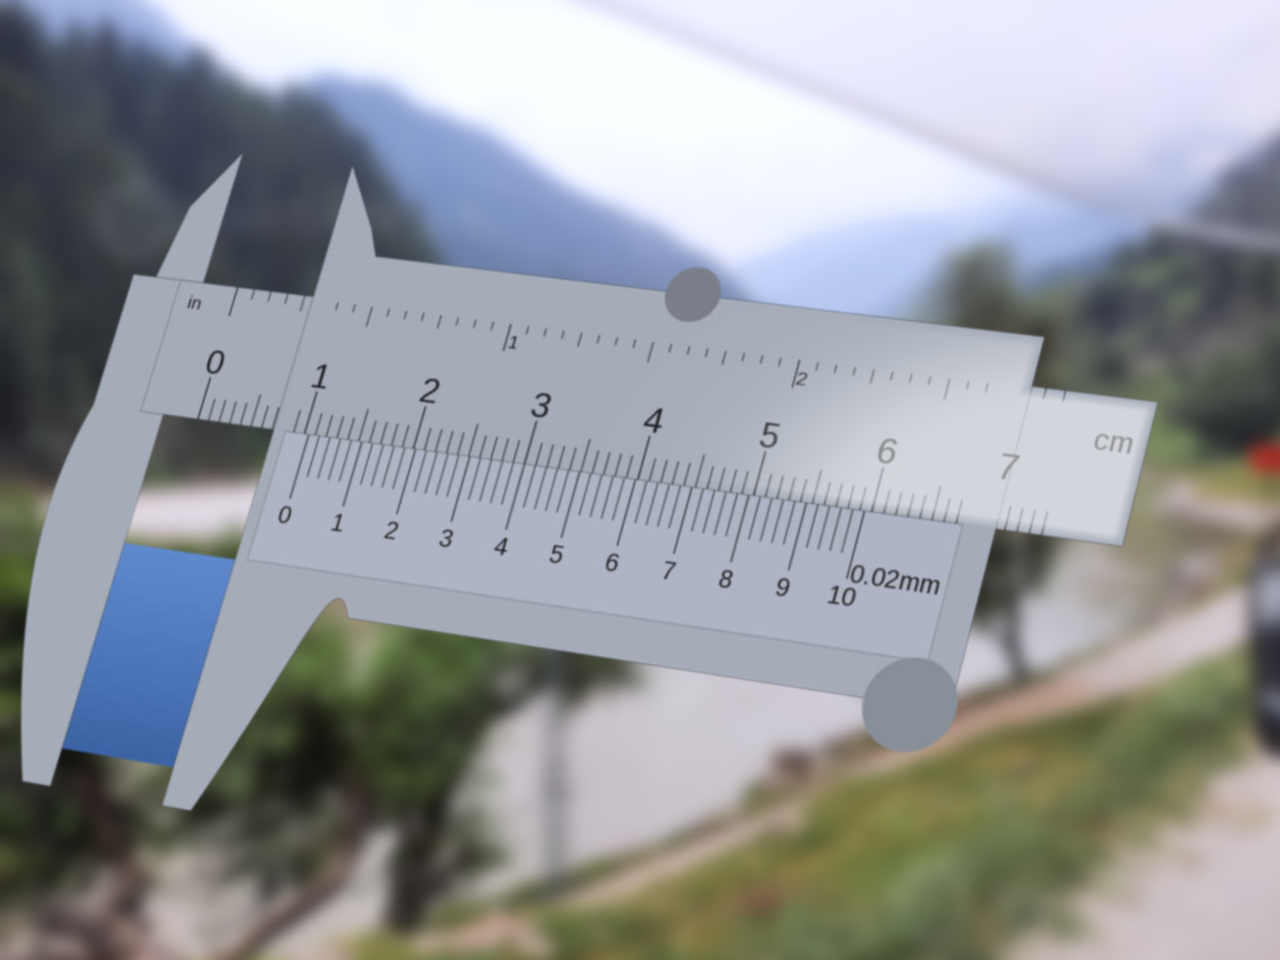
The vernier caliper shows 10.4 mm
